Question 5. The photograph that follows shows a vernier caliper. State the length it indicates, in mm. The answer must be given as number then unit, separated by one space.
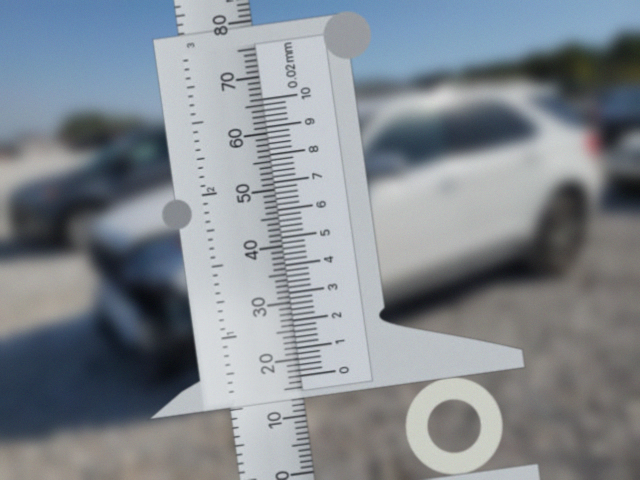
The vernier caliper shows 17.0 mm
